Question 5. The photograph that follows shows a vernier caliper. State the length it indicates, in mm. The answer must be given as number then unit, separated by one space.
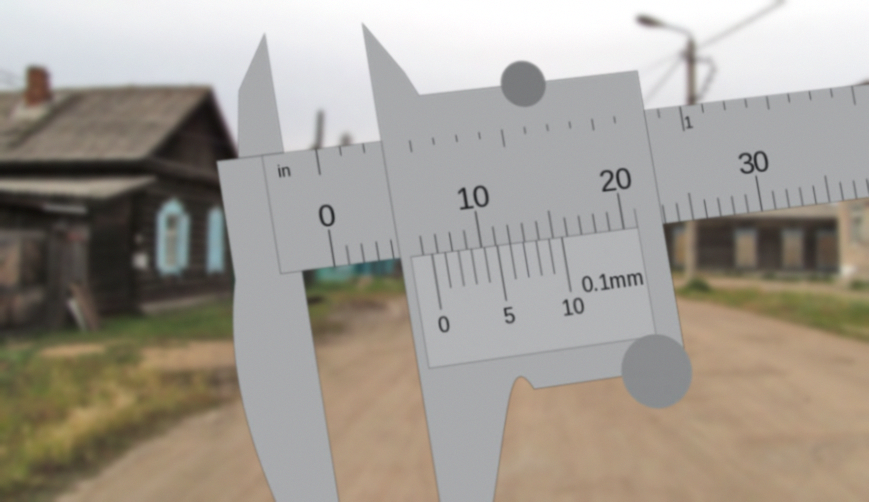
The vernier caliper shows 6.6 mm
